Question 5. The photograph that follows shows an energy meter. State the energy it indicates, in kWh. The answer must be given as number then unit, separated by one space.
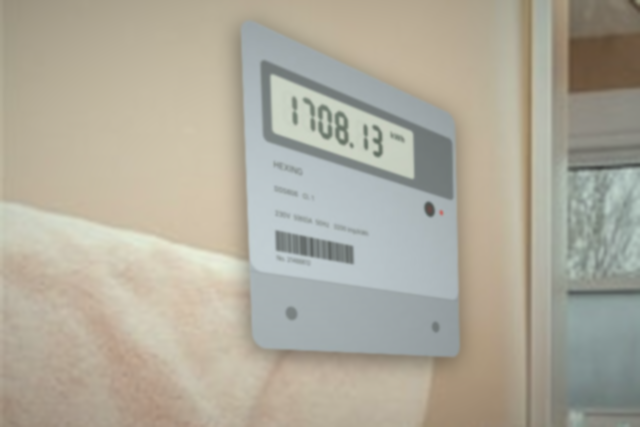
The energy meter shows 1708.13 kWh
